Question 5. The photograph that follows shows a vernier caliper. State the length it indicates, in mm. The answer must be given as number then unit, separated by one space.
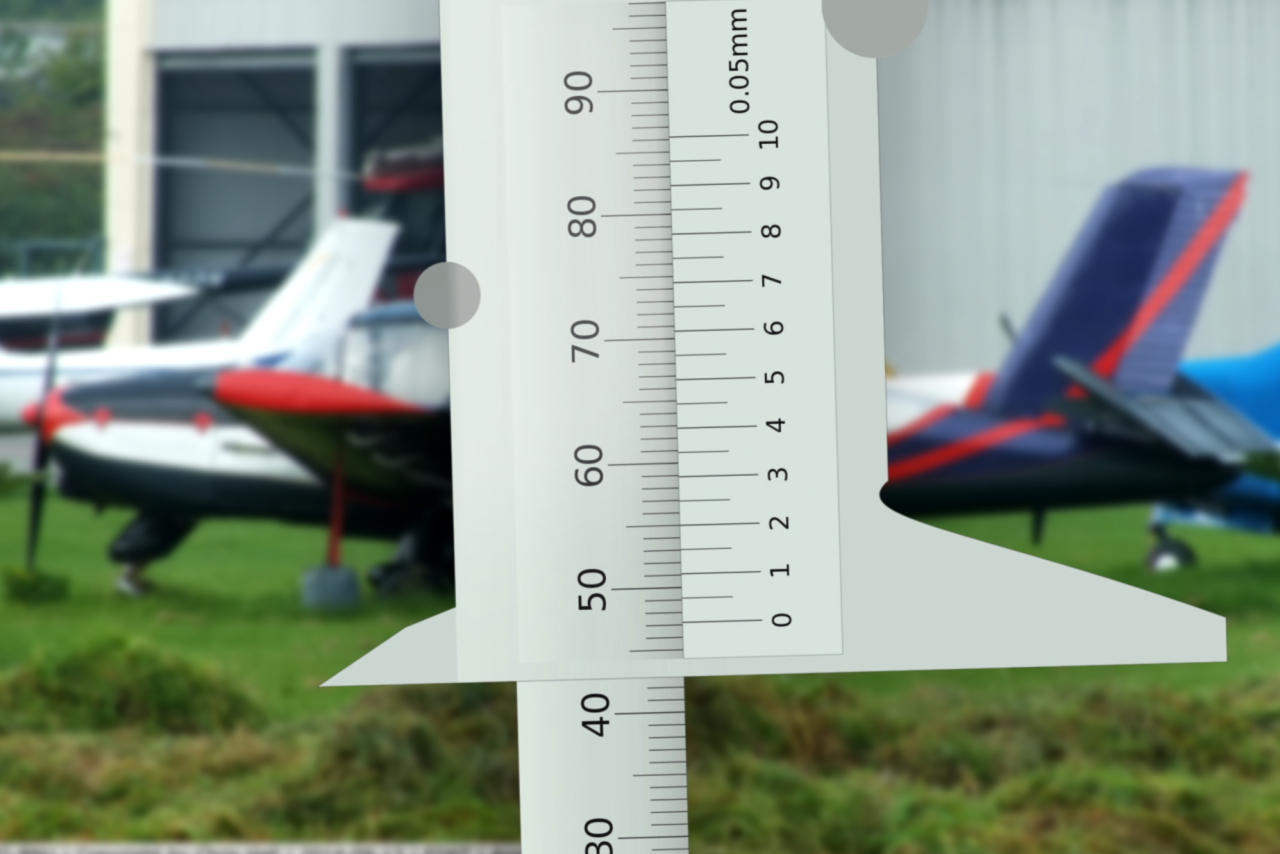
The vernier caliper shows 47.2 mm
